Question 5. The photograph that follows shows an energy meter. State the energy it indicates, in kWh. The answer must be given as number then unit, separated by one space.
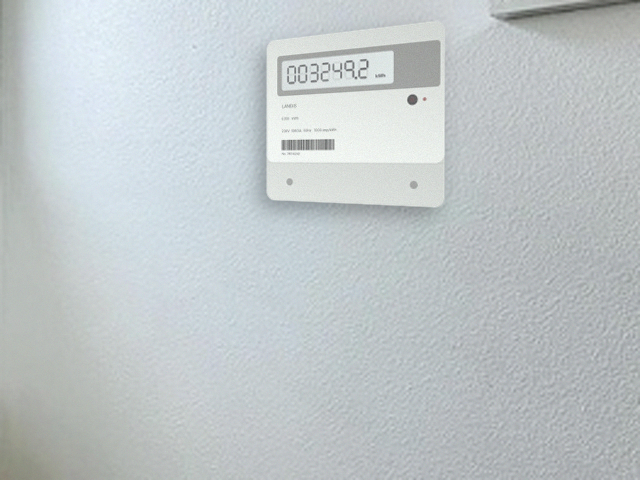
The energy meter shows 3249.2 kWh
